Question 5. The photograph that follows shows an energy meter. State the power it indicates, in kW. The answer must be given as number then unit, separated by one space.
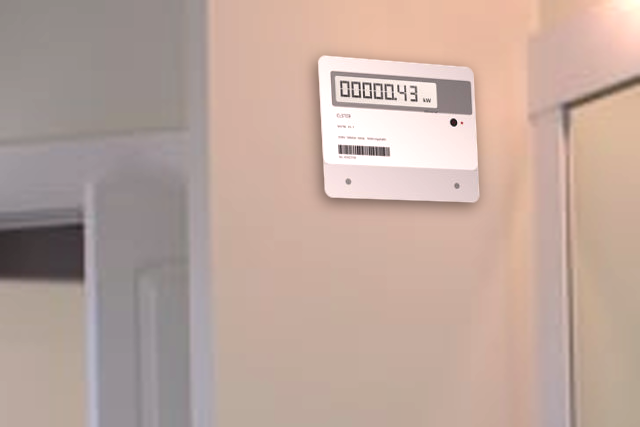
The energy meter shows 0.43 kW
